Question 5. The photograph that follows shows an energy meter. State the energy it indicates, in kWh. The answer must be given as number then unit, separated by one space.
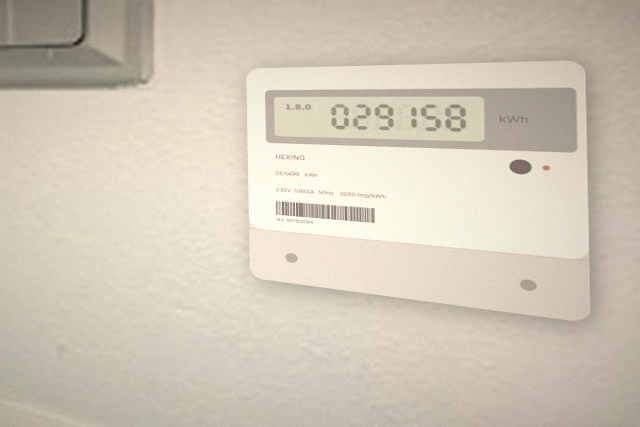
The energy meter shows 29158 kWh
